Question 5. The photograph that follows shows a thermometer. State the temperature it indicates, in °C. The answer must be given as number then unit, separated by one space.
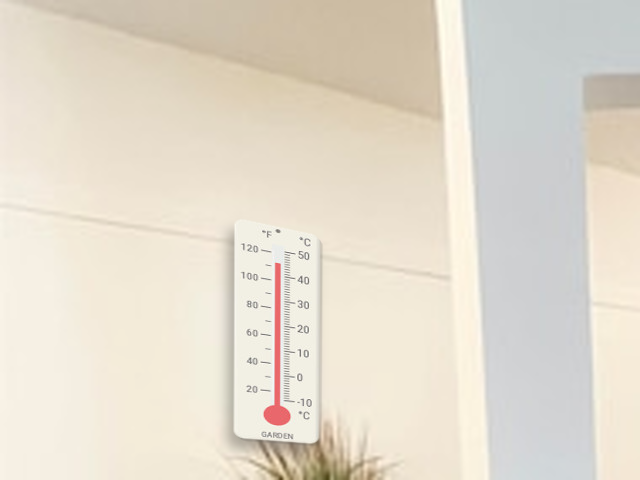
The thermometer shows 45 °C
